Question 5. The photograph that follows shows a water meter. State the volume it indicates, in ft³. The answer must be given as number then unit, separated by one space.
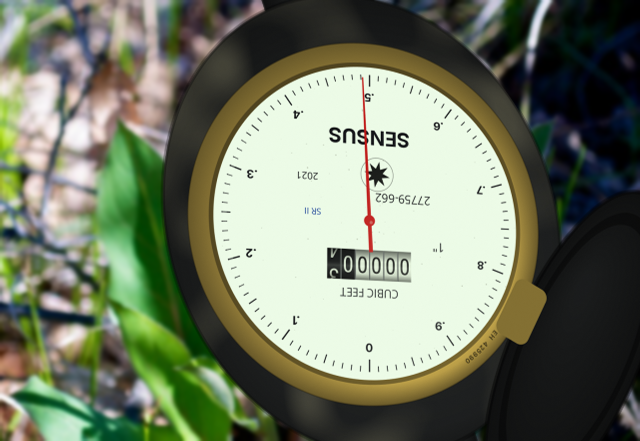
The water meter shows 3.49 ft³
